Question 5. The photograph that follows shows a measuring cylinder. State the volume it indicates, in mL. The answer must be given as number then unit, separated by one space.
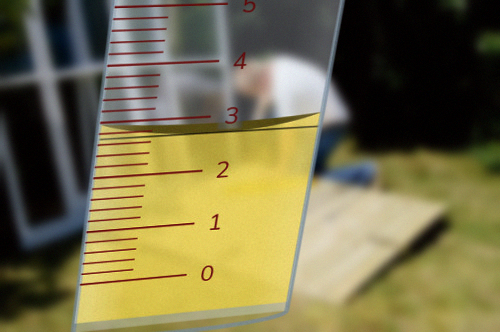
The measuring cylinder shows 2.7 mL
